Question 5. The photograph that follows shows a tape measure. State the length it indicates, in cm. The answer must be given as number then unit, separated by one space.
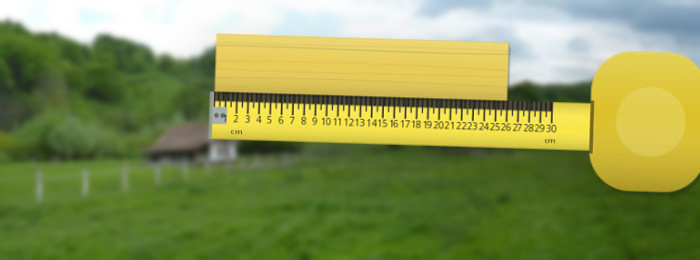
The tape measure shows 26 cm
